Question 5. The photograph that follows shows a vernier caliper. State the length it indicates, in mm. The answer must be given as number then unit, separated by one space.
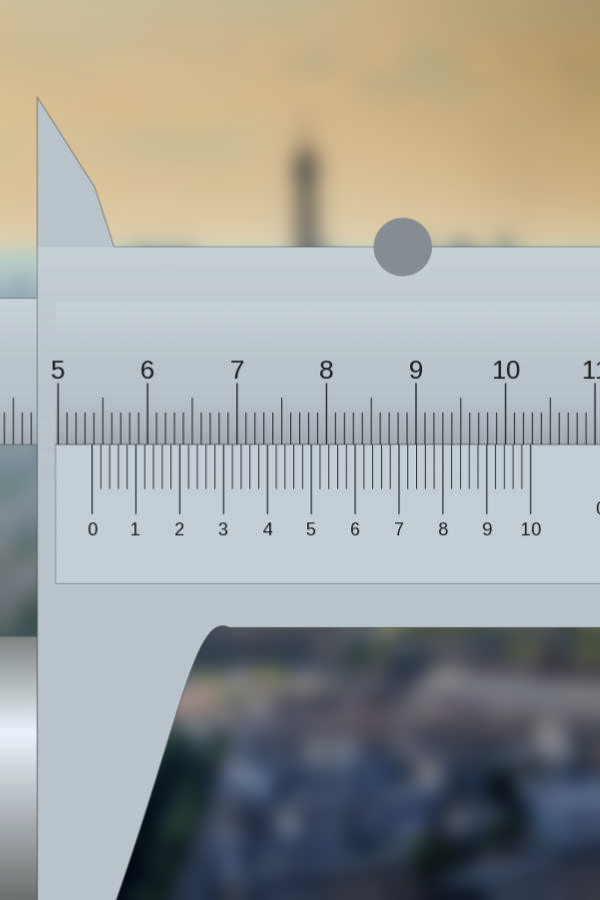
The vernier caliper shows 53.8 mm
